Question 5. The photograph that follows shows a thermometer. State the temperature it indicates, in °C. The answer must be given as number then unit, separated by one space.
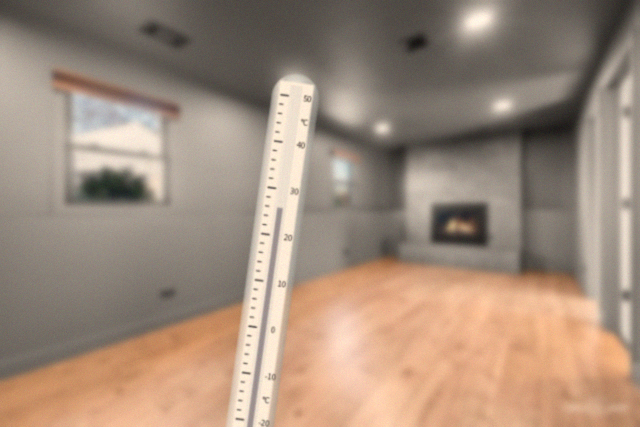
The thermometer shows 26 °C
